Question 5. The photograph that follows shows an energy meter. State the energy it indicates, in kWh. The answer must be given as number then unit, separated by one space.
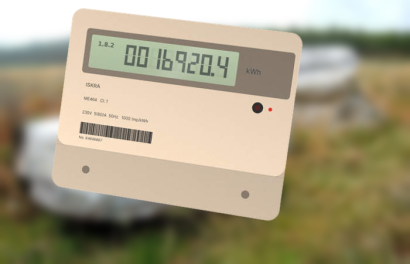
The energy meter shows 16920.4 kWh
